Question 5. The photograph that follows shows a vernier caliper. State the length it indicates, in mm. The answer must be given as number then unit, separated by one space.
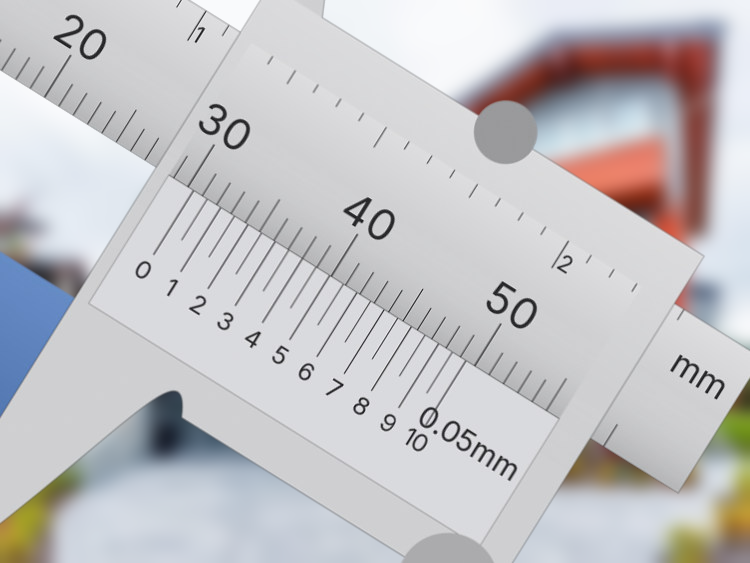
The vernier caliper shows 30.4 mm
